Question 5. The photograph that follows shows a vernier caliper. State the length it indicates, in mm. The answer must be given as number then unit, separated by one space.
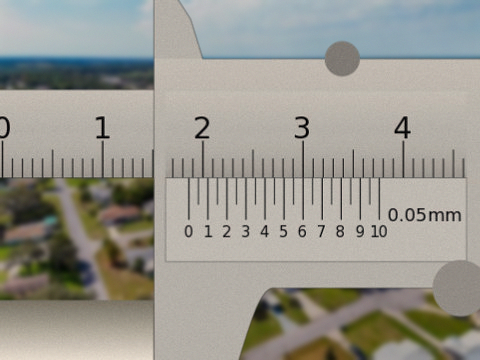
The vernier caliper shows 18.6 mm
